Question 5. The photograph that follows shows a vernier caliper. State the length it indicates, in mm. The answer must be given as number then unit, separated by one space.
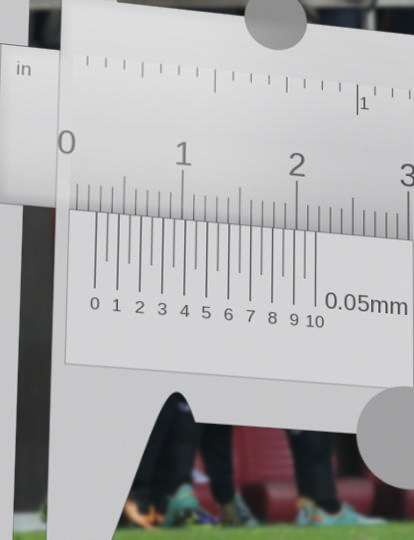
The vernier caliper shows 2.7 mm
